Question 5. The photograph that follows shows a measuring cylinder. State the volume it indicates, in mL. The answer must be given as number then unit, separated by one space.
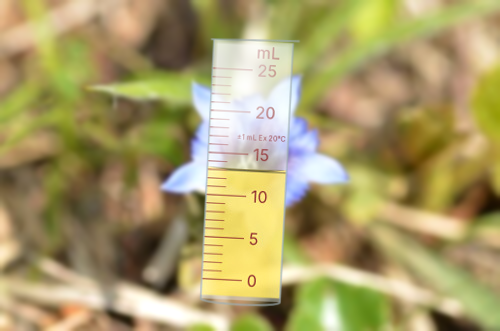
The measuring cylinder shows 13 mL
